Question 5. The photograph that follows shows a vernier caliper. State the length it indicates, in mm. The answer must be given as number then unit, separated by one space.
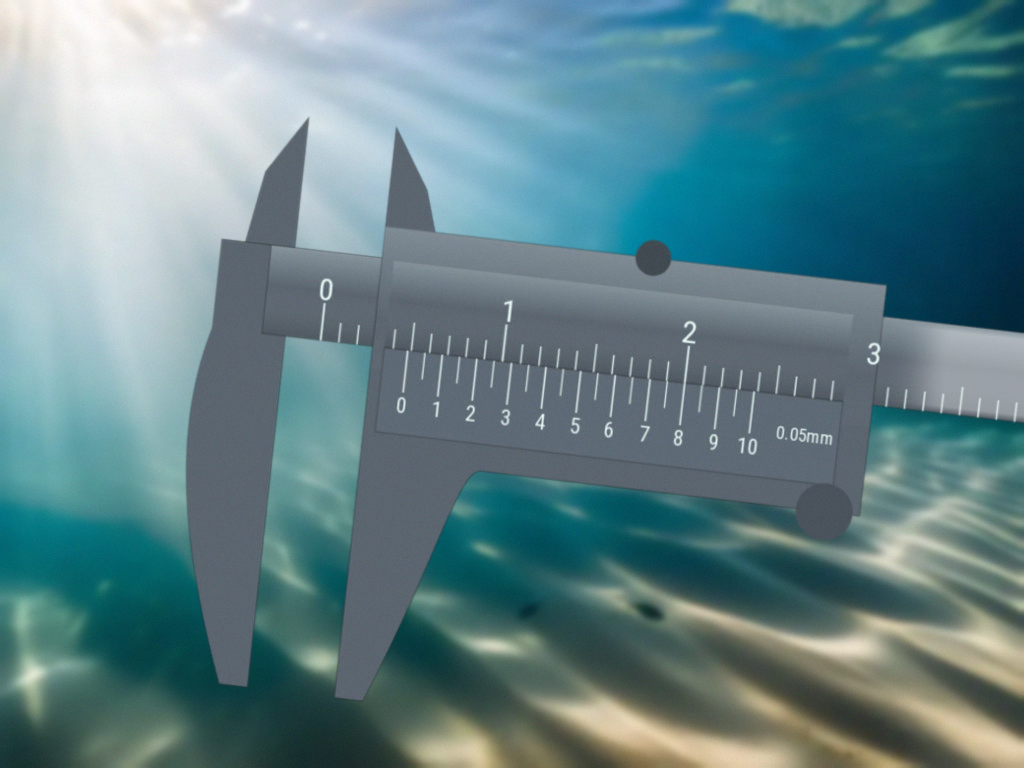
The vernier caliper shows 4.8 mm
